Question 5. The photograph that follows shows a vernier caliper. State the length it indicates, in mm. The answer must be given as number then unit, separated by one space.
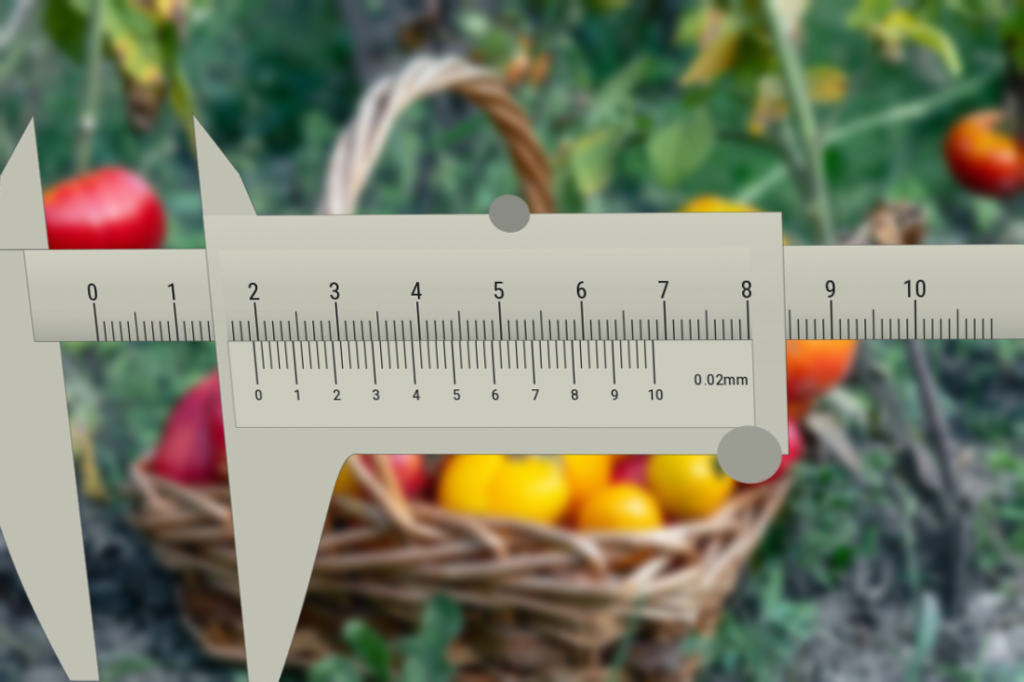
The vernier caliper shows 19.4 mm
